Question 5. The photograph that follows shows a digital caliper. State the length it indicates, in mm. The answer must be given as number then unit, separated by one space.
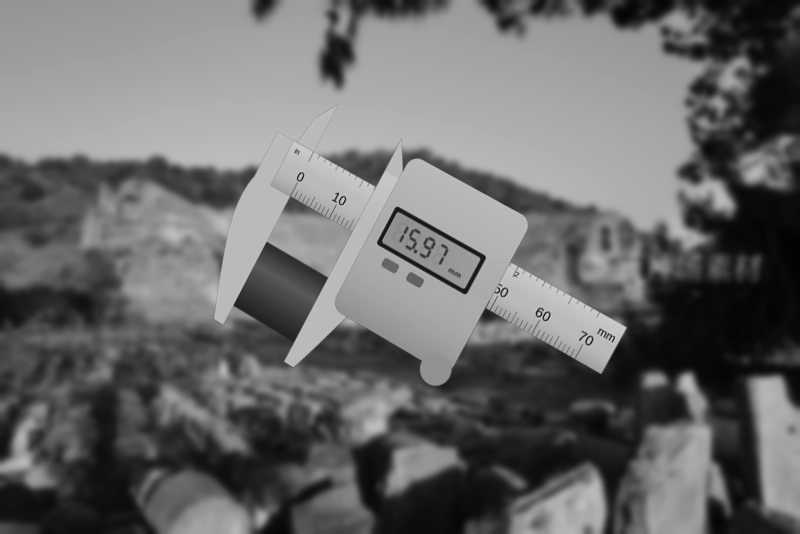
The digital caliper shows 15.97 mm
